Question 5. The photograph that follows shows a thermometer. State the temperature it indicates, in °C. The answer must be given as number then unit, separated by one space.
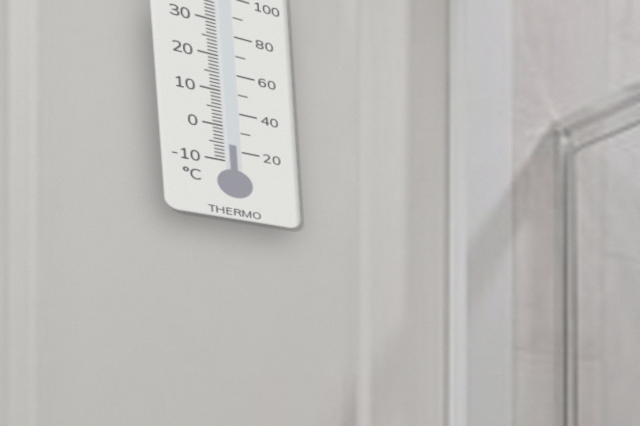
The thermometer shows -5 °C
